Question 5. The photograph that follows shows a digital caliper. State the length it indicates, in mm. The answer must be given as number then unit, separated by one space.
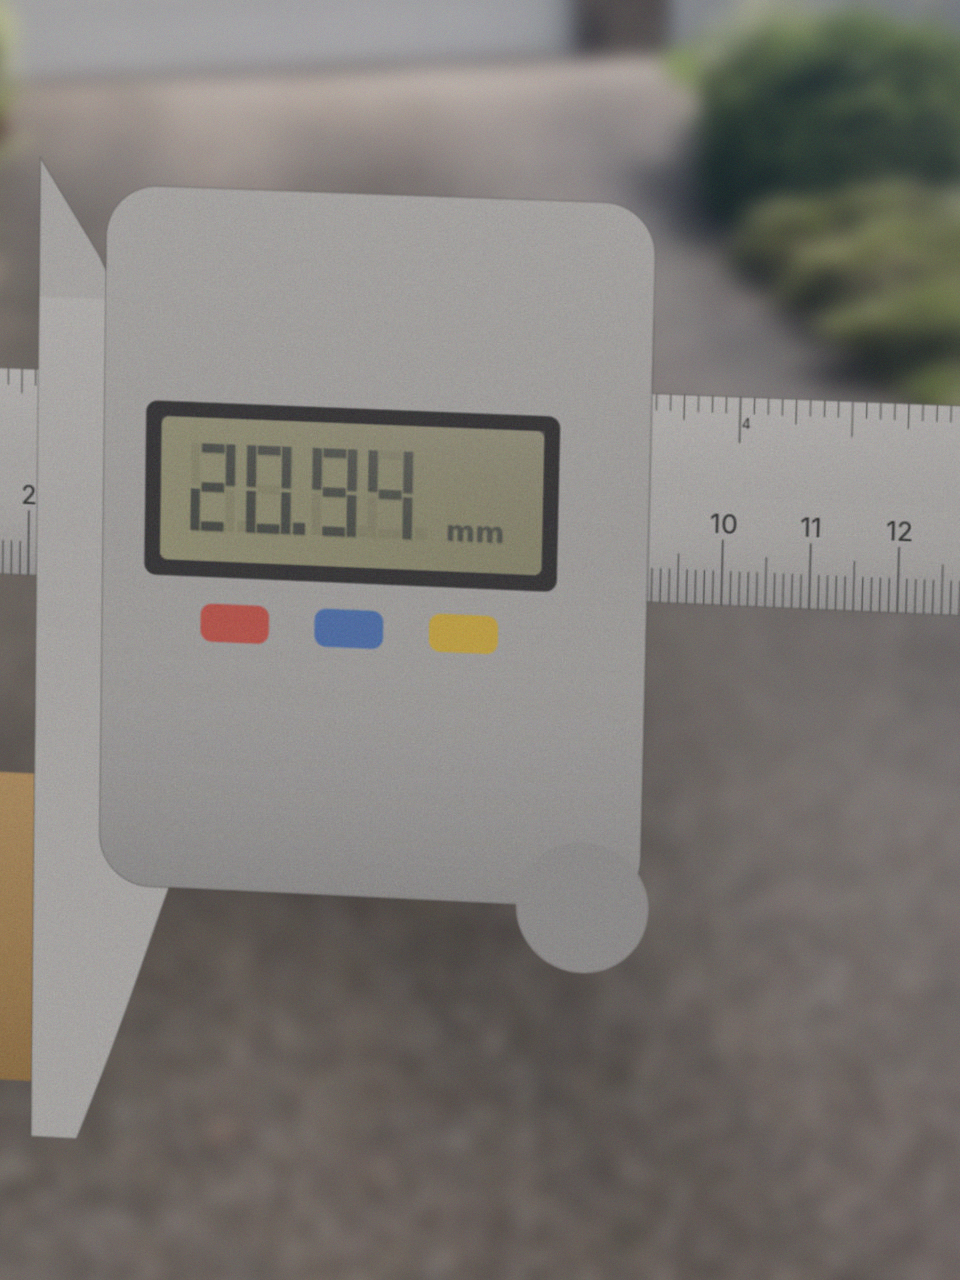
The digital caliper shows 20.94 mm
